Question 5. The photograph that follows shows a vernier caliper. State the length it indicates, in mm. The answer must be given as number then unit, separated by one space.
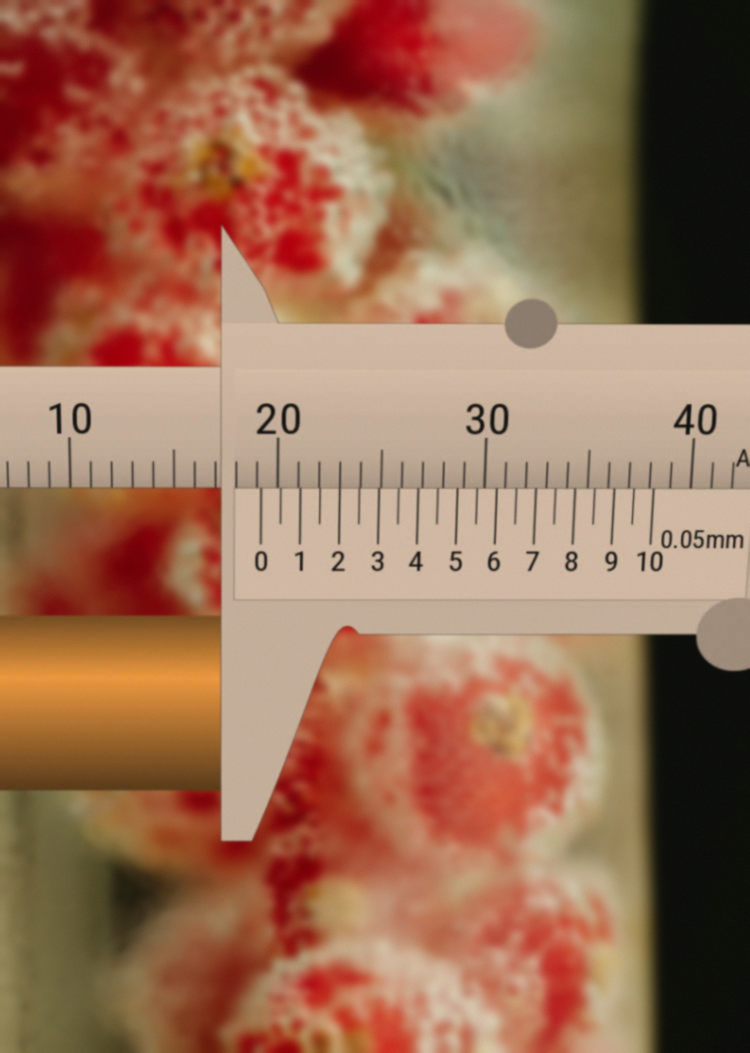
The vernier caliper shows 19.2 mm
